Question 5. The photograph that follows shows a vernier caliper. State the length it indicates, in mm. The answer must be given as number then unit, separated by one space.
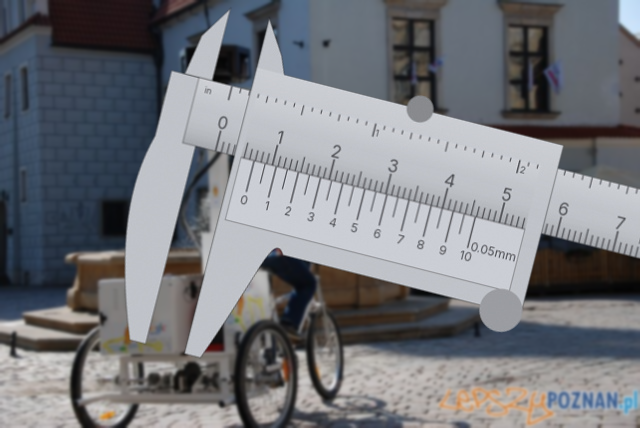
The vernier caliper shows 6.8 mm
